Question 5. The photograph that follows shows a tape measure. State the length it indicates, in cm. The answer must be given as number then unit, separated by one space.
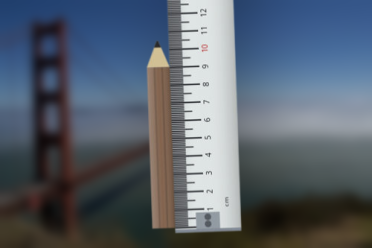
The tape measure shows 10.5 cm
